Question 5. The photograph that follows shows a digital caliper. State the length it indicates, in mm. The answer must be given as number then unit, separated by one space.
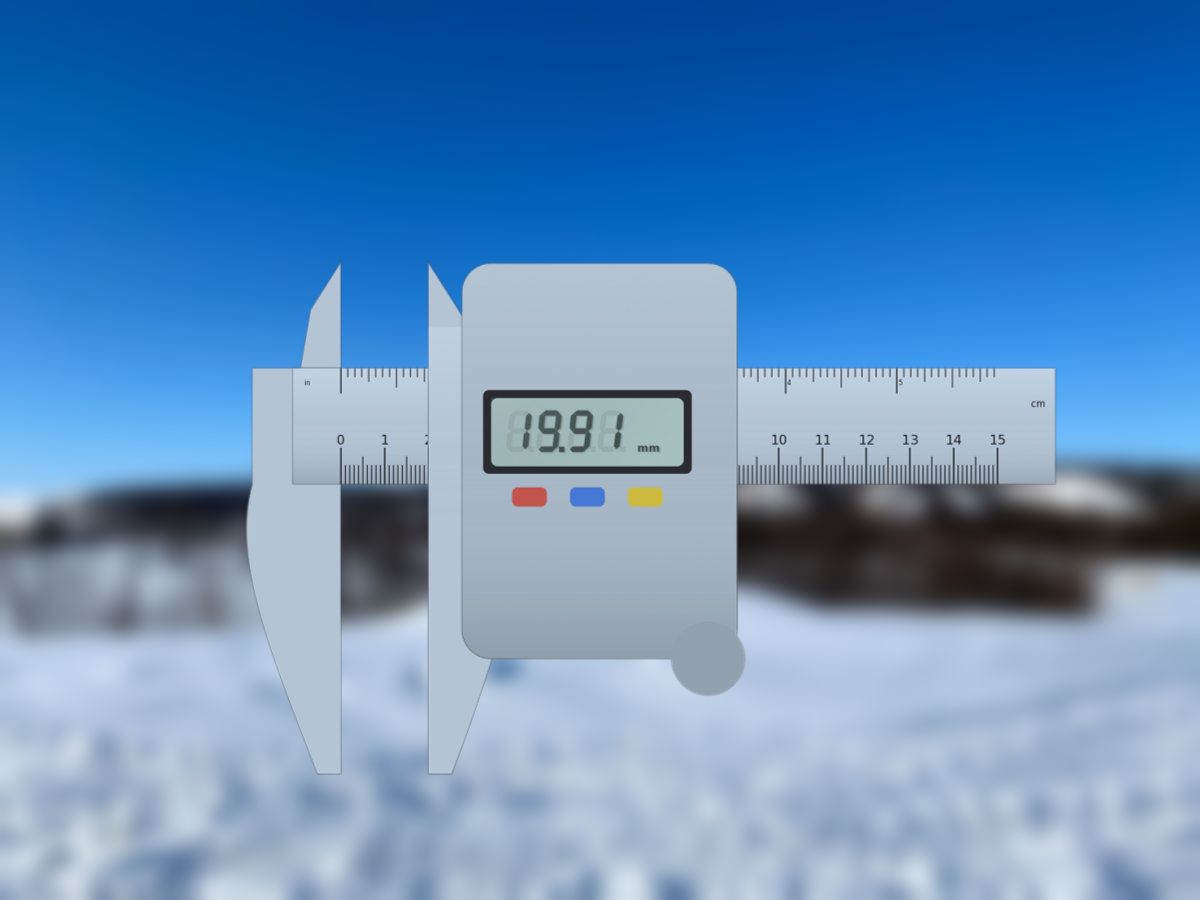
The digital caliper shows 19.91 mm
